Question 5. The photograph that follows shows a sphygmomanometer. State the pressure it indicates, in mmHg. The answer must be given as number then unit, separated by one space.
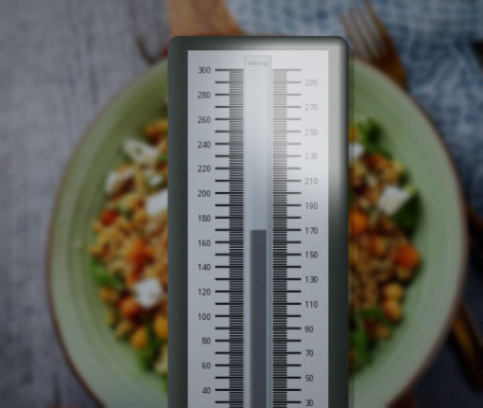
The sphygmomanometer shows 170 mmHg
